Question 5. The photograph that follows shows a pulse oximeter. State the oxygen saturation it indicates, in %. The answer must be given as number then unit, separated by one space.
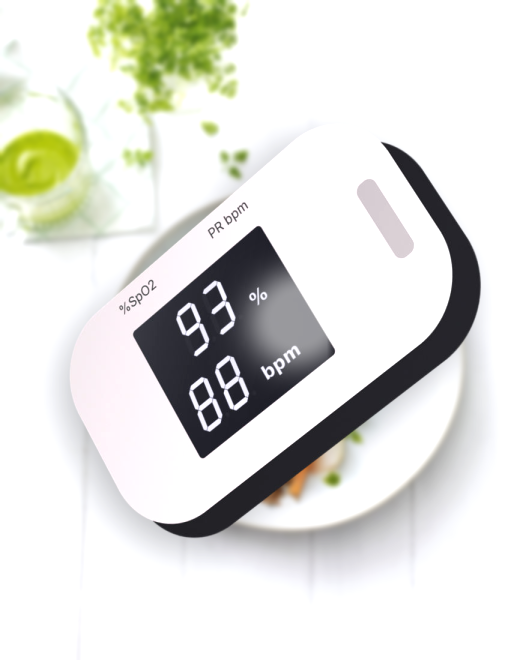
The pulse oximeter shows 93 %
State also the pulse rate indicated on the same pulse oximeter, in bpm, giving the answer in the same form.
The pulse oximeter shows 88 bpm
